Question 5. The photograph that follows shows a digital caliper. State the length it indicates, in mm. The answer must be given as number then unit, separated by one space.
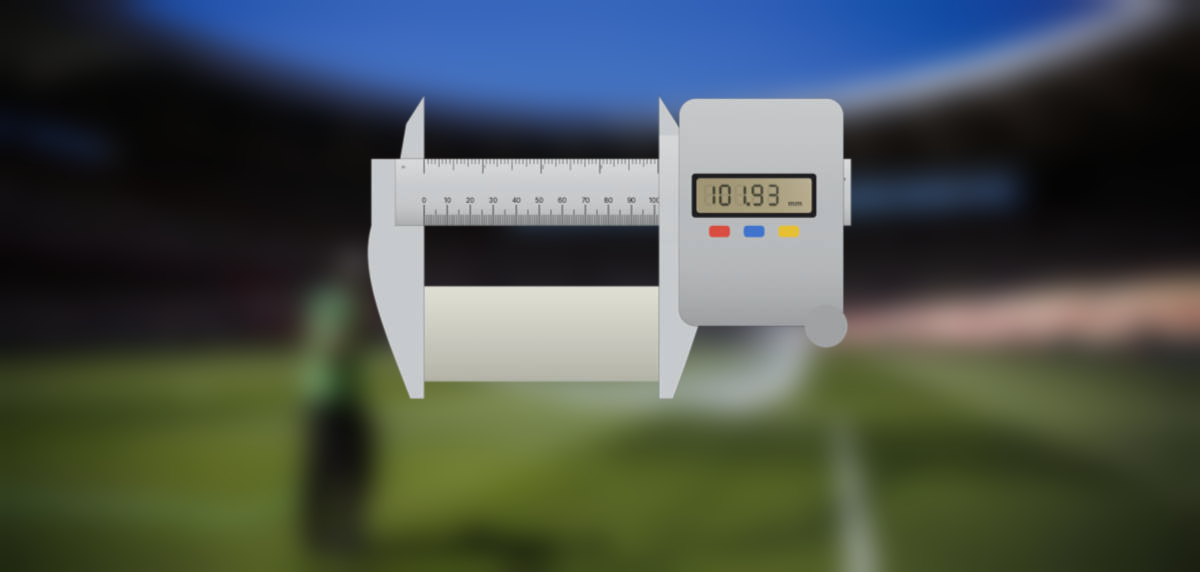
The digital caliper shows 101.93 mm
